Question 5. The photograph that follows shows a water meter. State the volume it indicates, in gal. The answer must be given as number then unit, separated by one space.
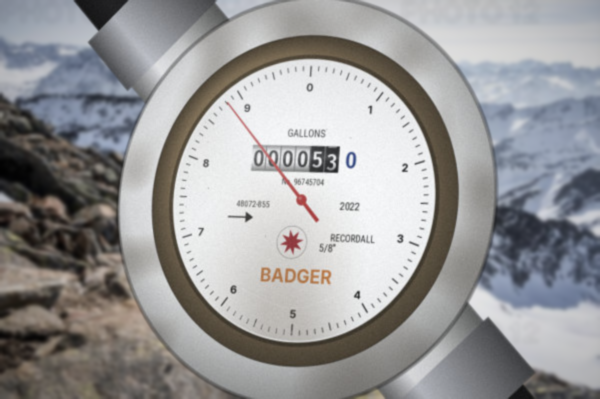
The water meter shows 528.8 gal
